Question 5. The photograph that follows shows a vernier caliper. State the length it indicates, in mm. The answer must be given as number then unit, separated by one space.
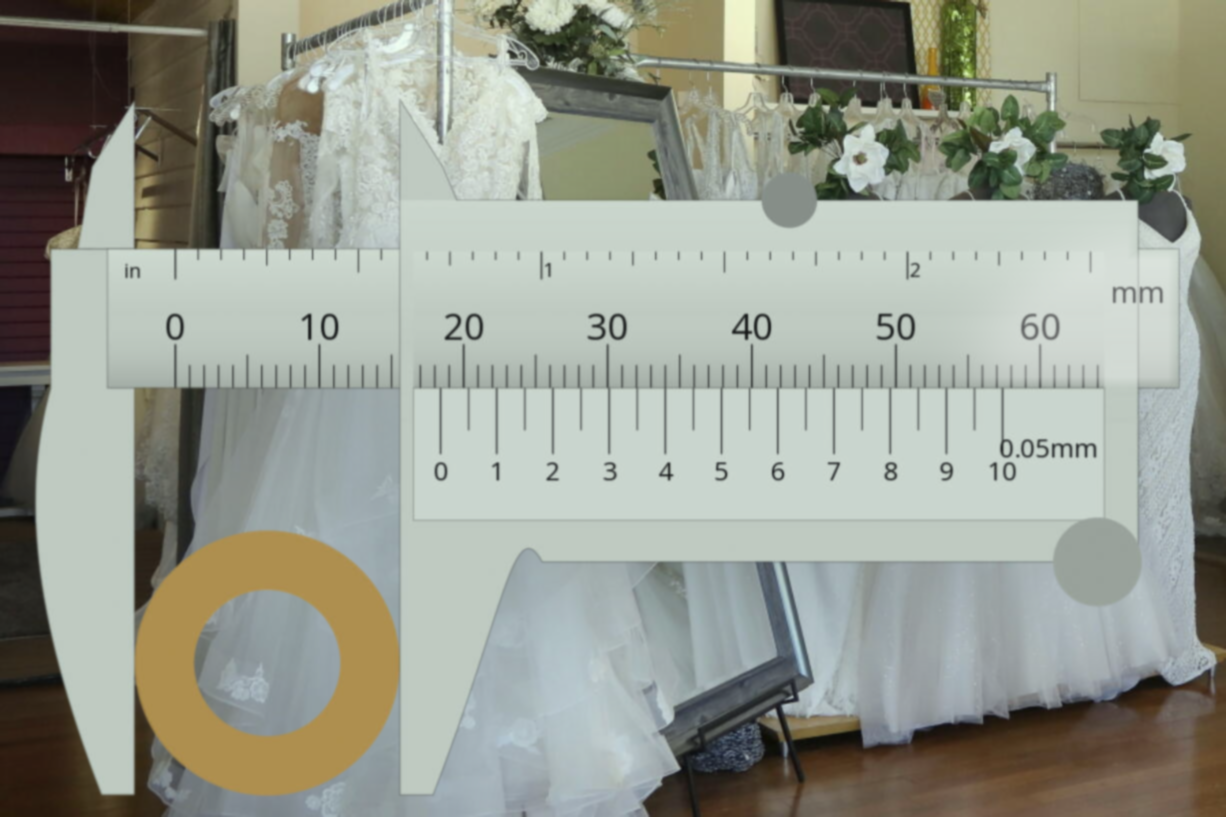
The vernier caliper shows 18.4 mm
